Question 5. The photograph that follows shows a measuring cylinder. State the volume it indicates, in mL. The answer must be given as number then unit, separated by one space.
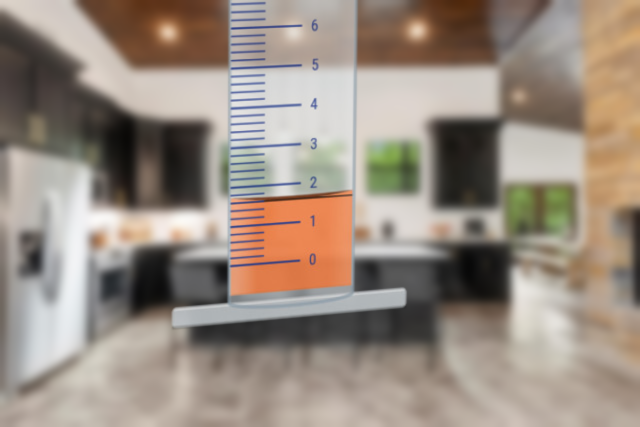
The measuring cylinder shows 1.6 mL
